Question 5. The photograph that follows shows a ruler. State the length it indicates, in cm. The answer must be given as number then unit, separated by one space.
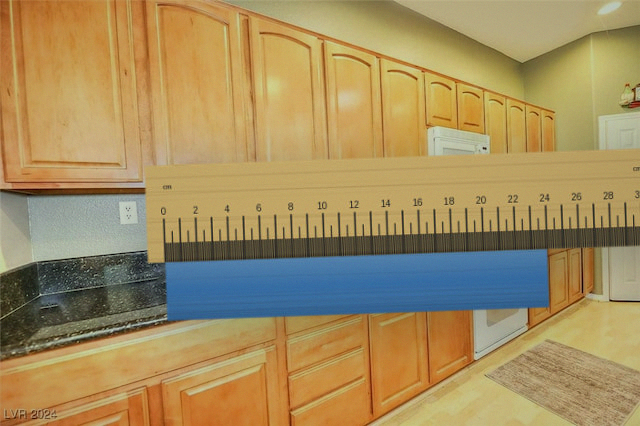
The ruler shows 24 cm
